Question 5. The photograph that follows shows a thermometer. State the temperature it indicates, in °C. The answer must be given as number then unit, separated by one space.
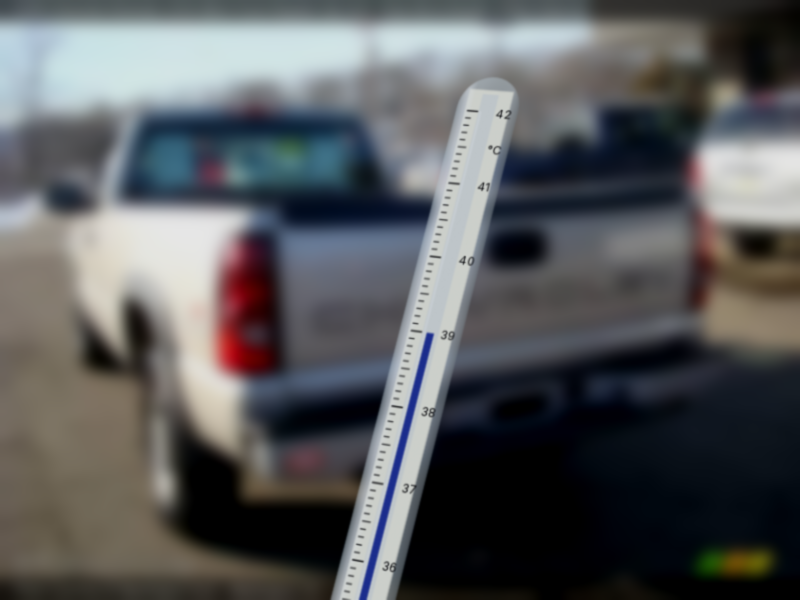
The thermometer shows 39 °C
